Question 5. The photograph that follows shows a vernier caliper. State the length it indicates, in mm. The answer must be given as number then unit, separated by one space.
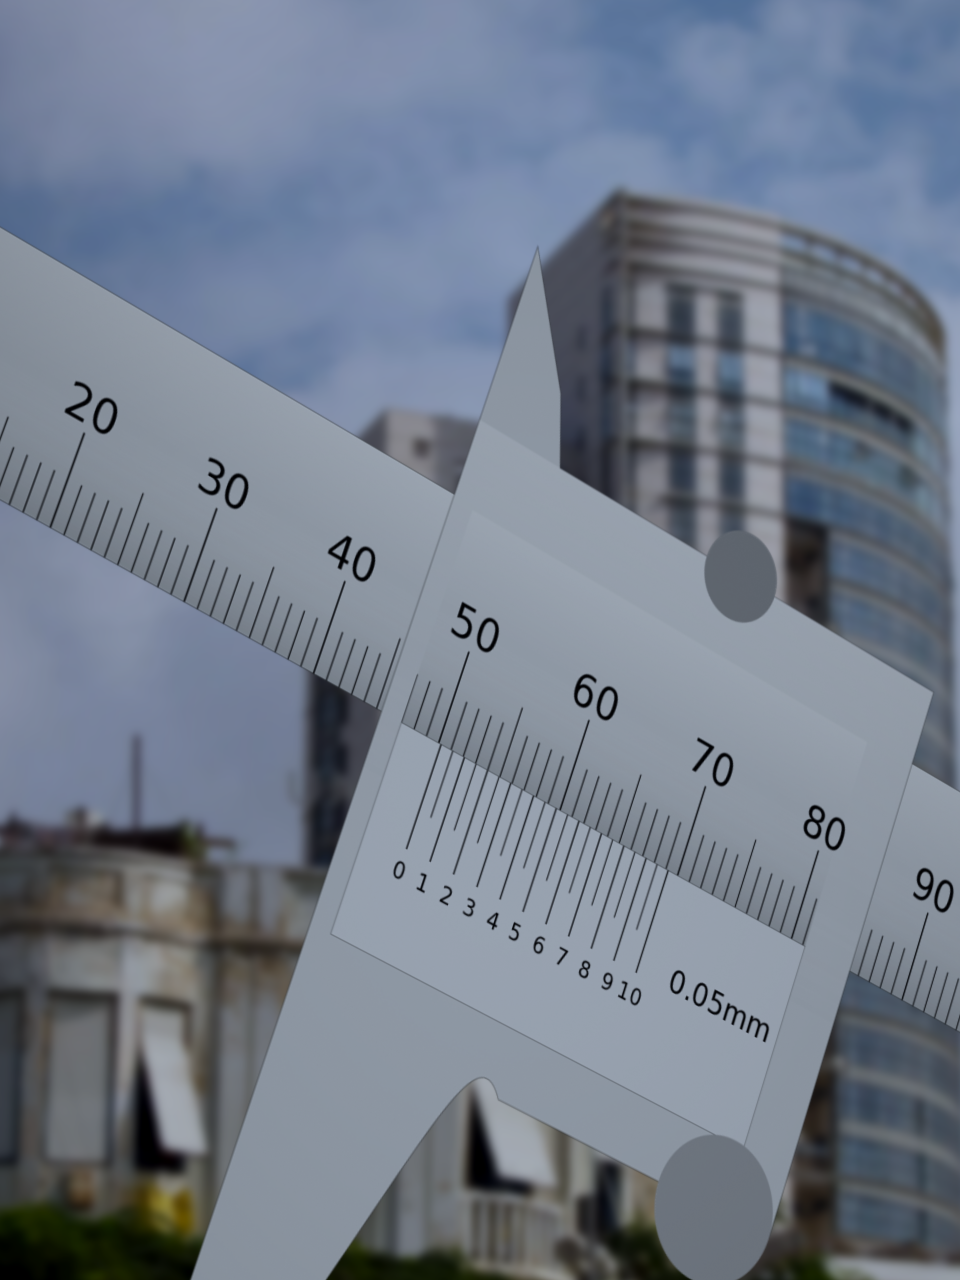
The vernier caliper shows 50.2 mm
